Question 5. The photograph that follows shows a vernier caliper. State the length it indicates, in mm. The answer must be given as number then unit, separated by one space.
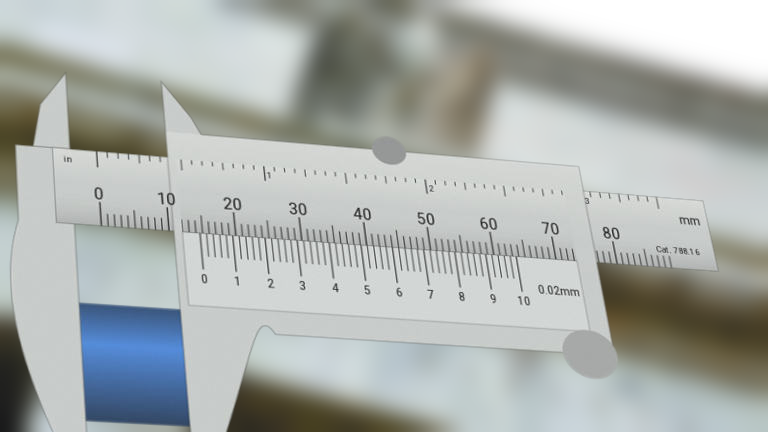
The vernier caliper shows 14.6 mm
